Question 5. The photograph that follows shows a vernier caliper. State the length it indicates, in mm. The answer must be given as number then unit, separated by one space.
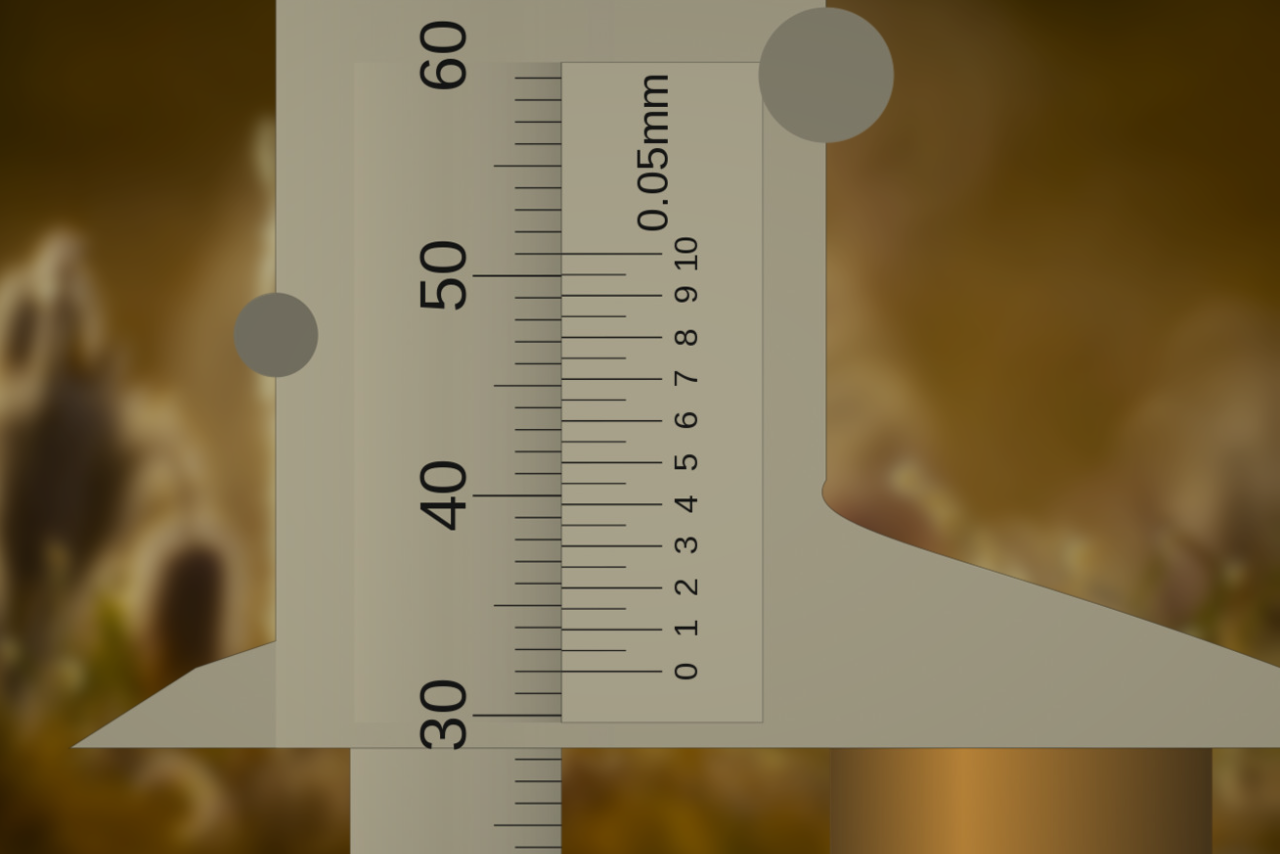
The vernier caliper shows 32.0 mm
